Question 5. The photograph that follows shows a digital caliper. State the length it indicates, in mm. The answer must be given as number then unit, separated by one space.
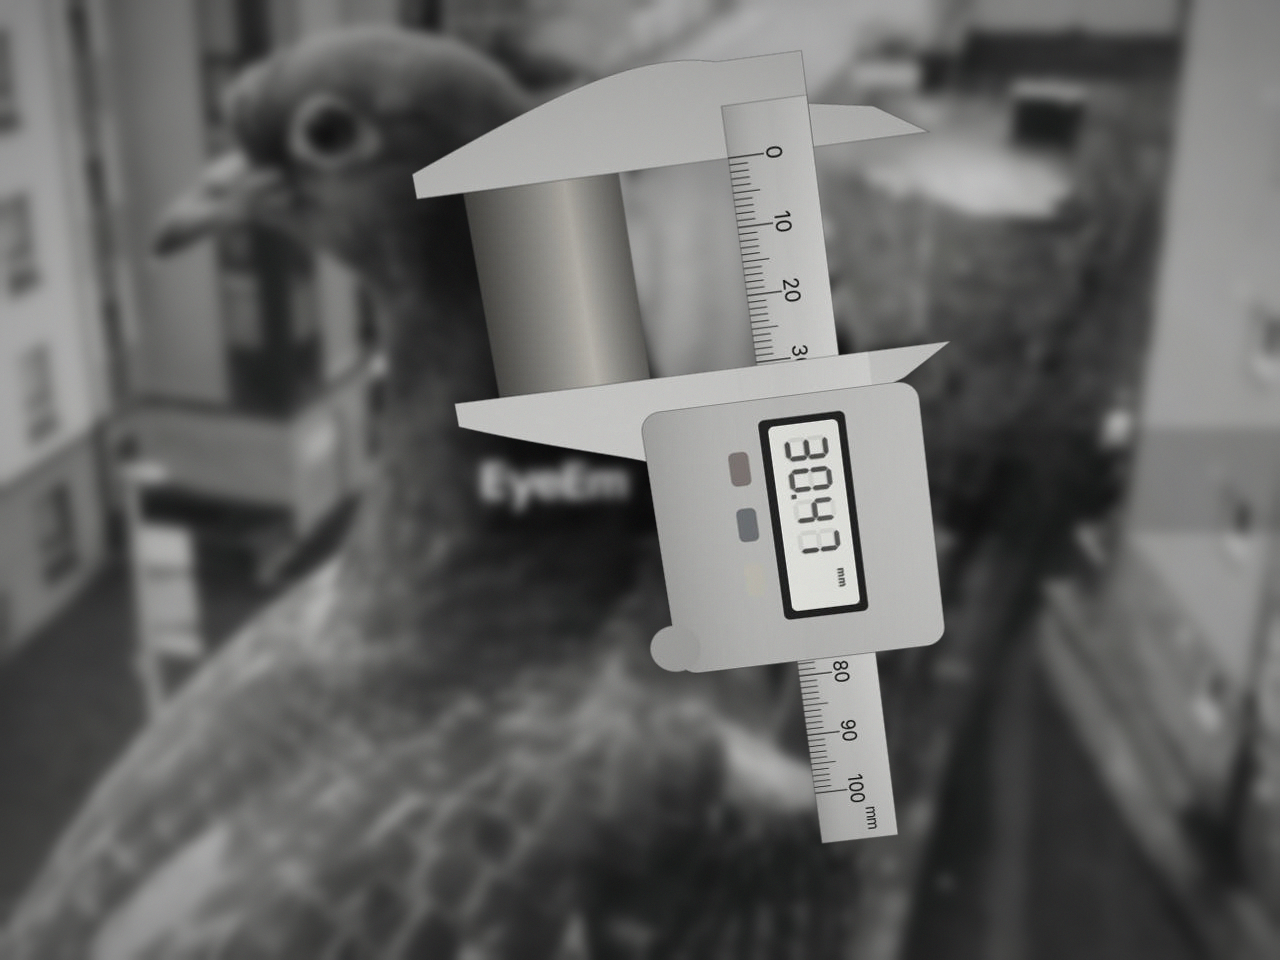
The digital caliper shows 30.47 mm
